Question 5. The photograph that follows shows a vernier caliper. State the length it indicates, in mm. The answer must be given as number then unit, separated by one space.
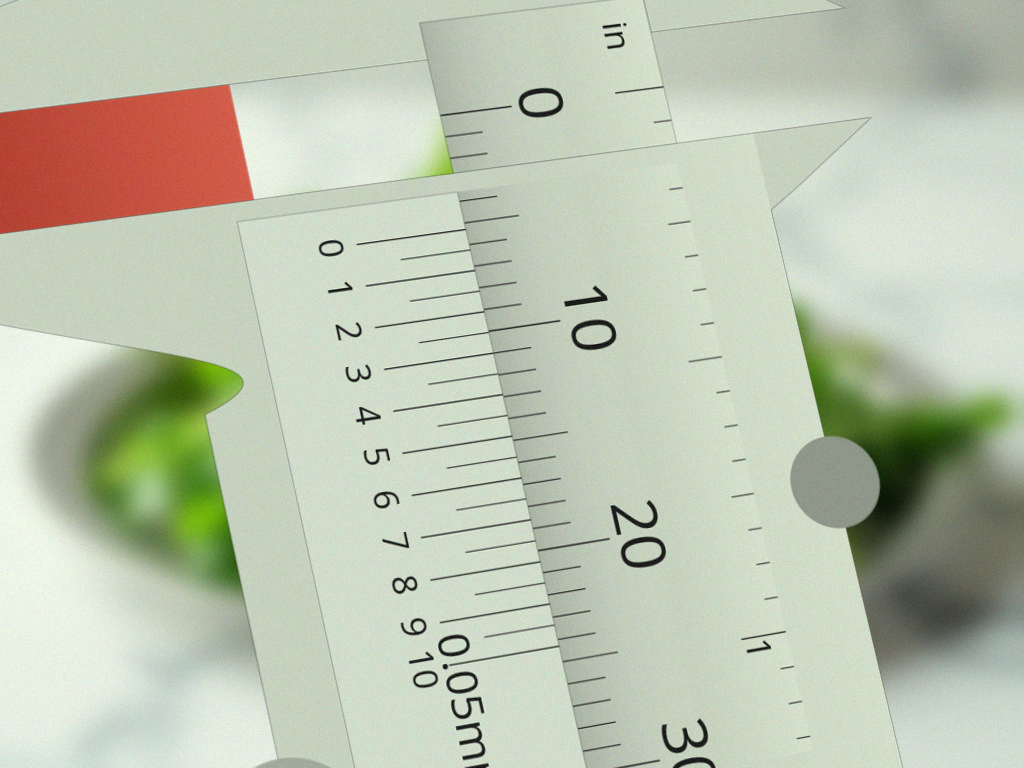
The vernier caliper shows 5.3 mm
